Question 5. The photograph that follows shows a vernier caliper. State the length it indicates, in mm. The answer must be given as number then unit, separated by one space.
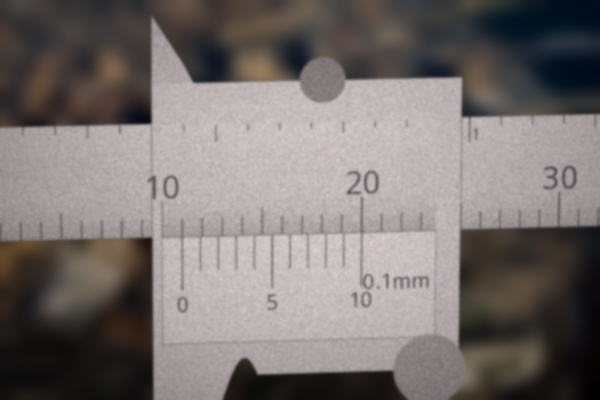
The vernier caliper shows 11.0 mm
